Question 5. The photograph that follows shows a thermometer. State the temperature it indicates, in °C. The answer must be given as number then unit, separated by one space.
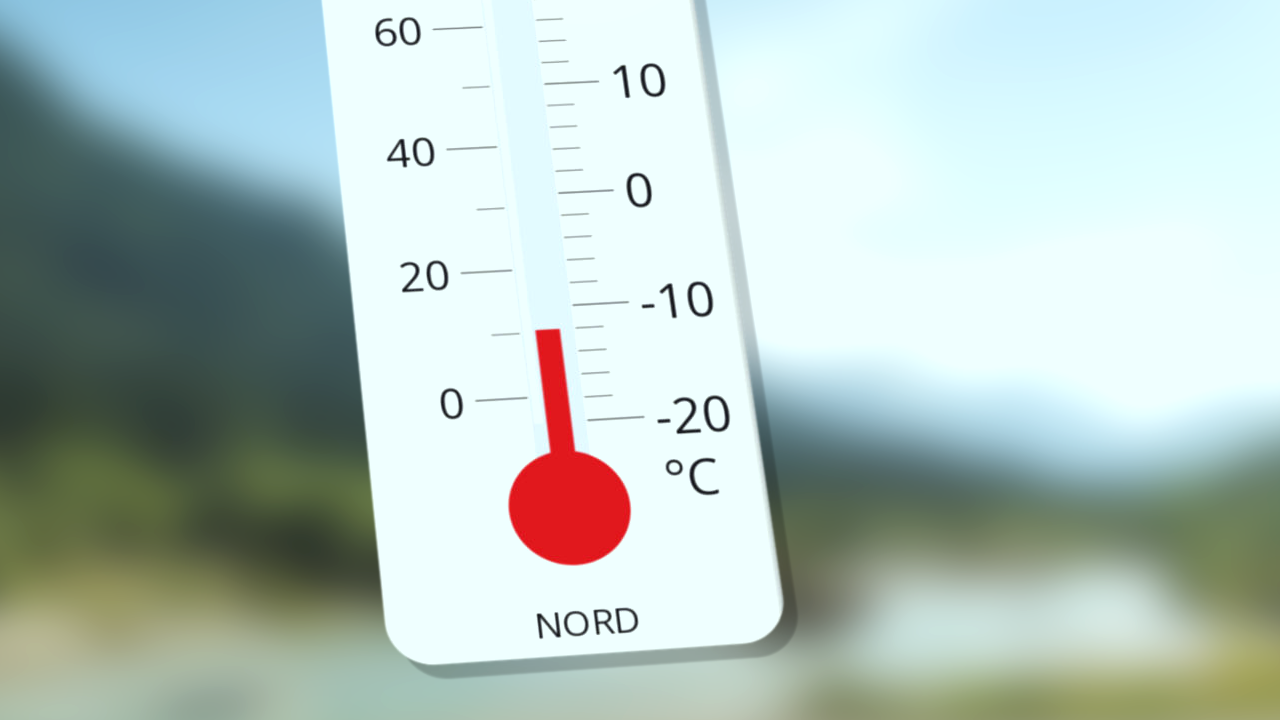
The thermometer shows -12 °C
